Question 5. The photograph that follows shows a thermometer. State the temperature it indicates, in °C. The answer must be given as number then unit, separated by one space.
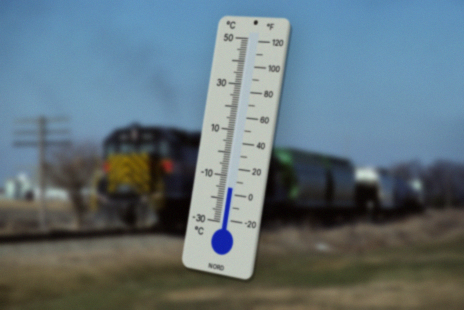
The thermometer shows -15 °C
